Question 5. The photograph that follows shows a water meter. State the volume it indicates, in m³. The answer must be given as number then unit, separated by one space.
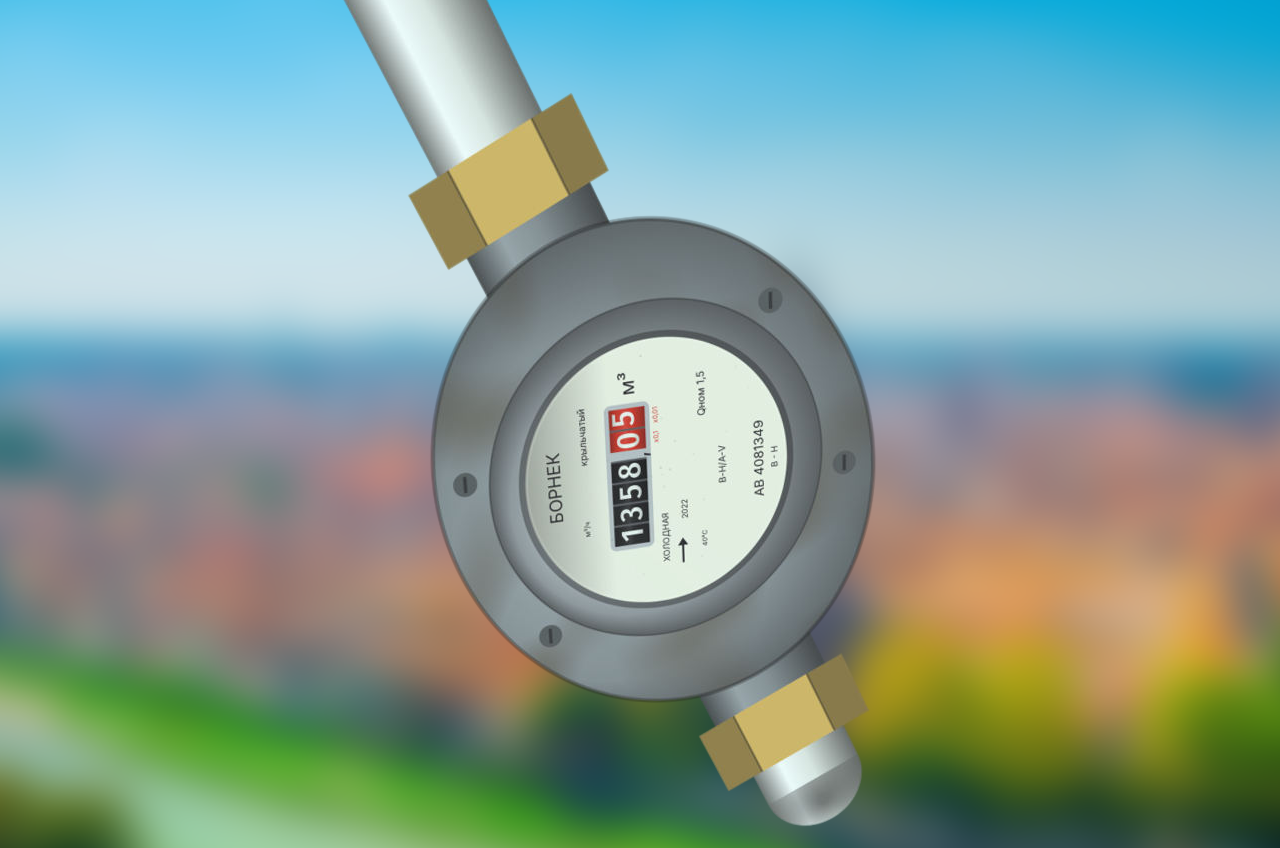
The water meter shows 1358.05 m³
